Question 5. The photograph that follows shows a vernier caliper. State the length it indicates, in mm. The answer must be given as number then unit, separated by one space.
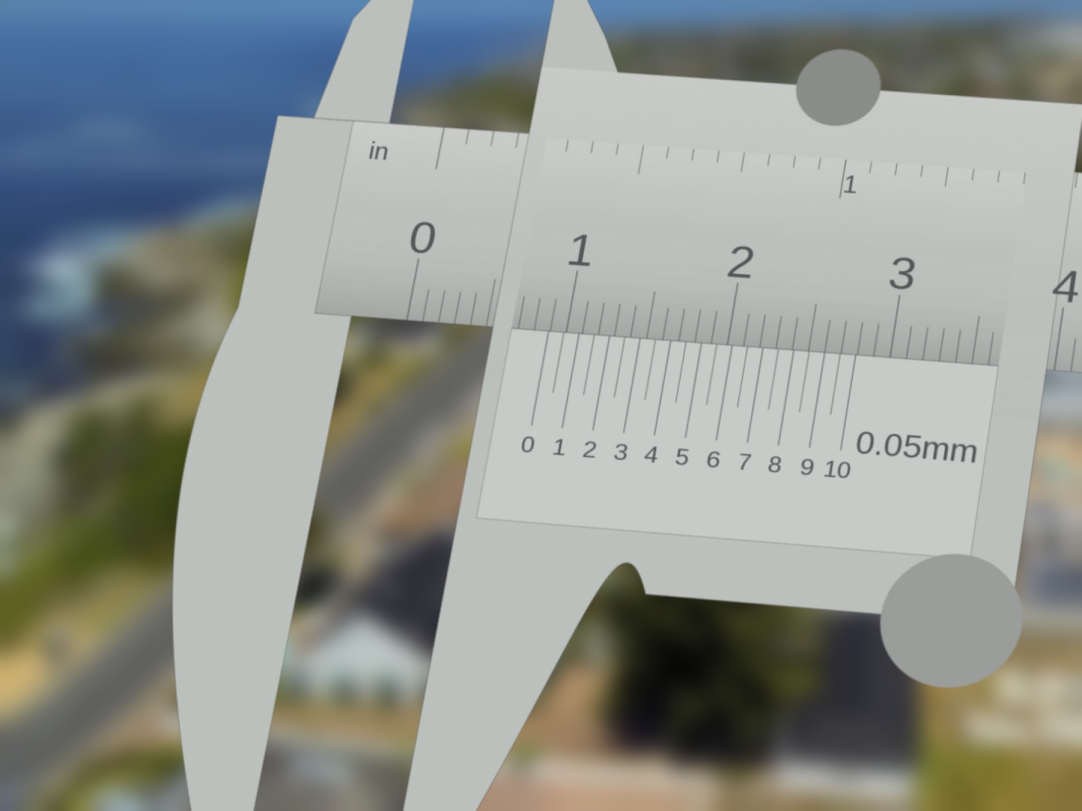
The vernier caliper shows 8.9 mm
